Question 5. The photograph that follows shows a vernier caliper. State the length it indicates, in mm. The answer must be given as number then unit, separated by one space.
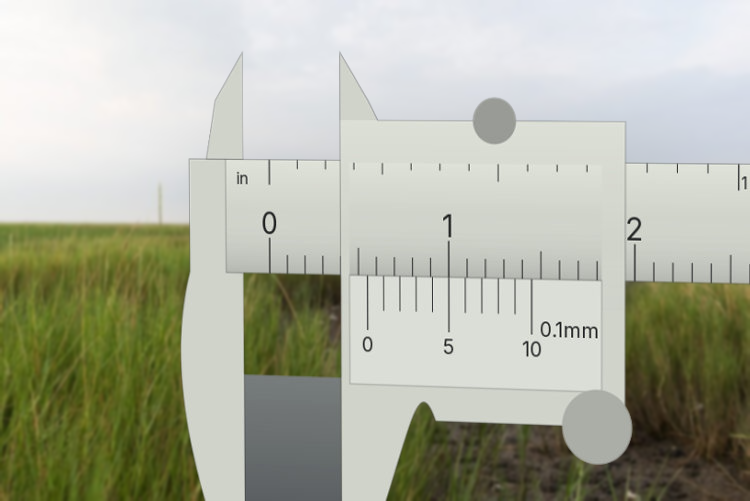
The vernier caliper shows 5.5 mm
